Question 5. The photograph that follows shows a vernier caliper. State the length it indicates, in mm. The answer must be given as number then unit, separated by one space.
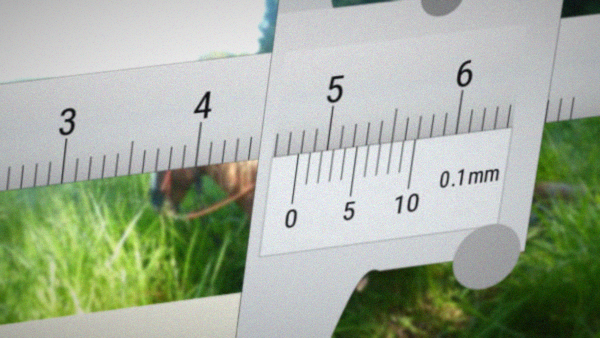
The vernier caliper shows 47.8 mm
